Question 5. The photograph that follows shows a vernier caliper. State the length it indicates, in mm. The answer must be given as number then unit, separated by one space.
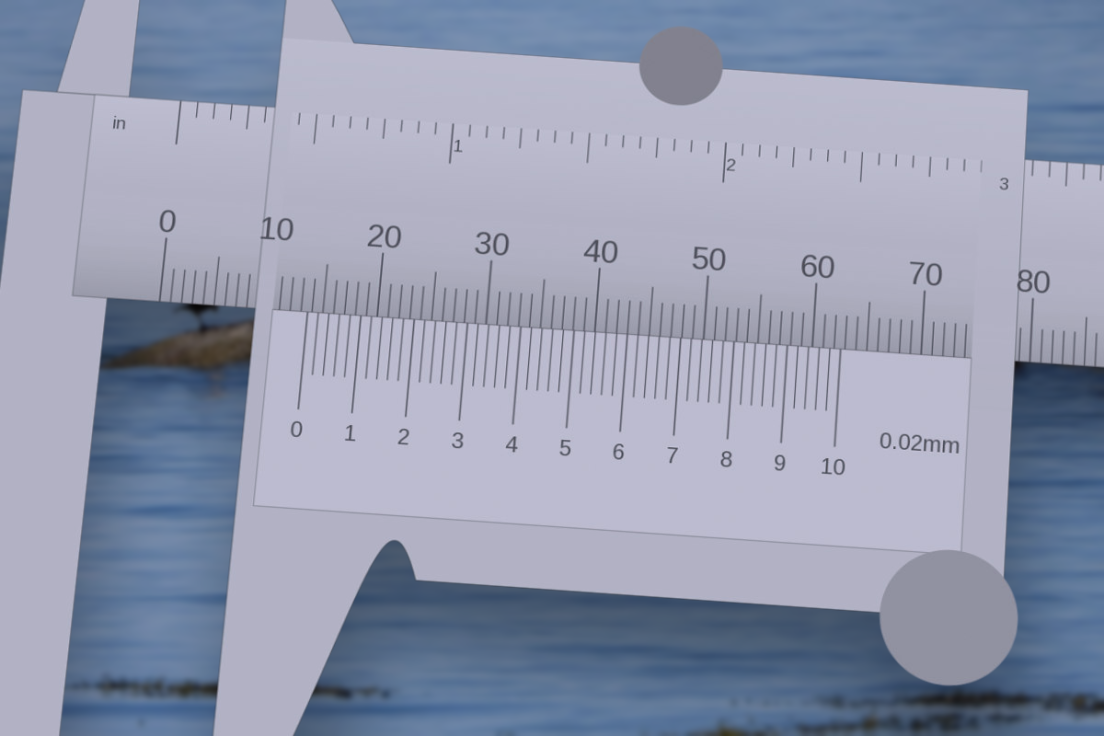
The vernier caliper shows 13.6 mm
